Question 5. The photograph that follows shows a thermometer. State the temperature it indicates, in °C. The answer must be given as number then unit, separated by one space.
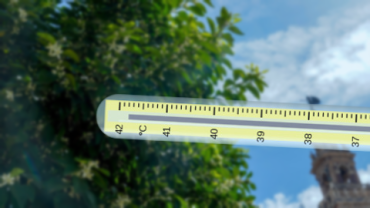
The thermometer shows 41.8 °C
